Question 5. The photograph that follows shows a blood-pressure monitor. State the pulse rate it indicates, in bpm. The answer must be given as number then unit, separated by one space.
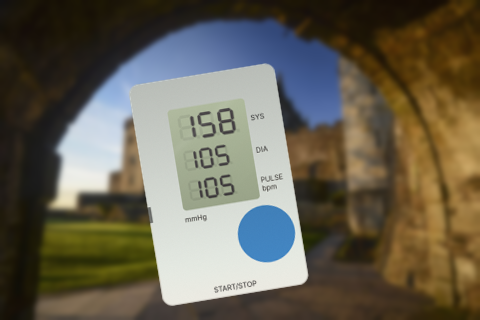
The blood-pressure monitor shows 105 bpm
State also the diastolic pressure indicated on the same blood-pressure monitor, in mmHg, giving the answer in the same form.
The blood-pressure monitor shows 105 mmHg
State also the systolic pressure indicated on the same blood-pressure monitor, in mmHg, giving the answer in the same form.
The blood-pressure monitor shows 158 mmHg
